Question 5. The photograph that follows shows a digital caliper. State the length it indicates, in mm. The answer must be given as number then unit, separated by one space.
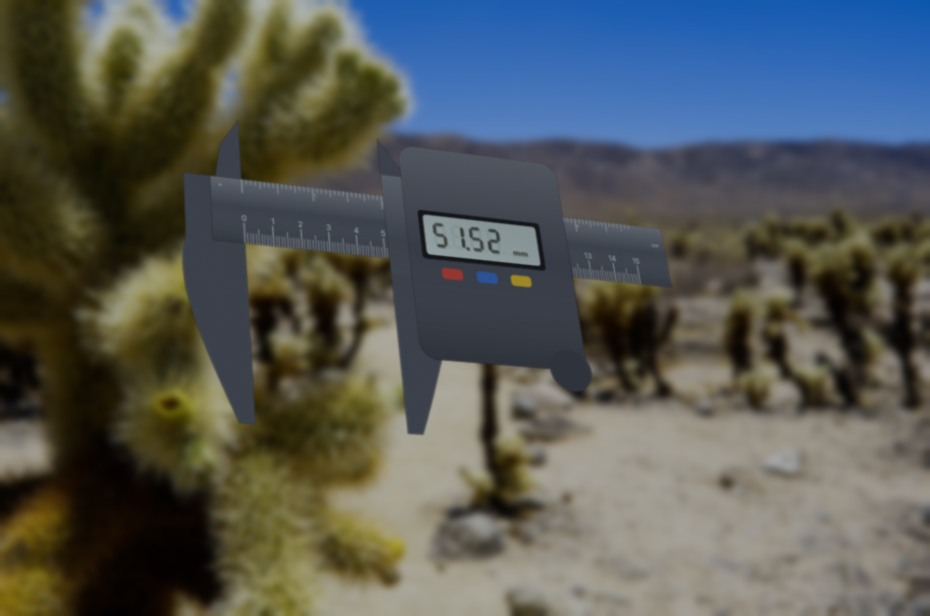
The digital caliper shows 51.52 mm
